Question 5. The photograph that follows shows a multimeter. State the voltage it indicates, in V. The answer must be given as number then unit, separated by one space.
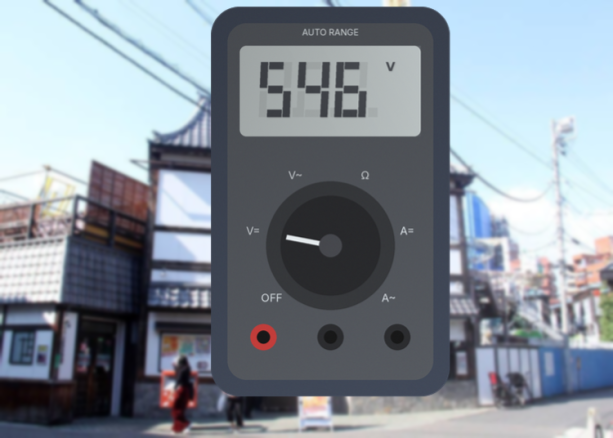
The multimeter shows 546 V
